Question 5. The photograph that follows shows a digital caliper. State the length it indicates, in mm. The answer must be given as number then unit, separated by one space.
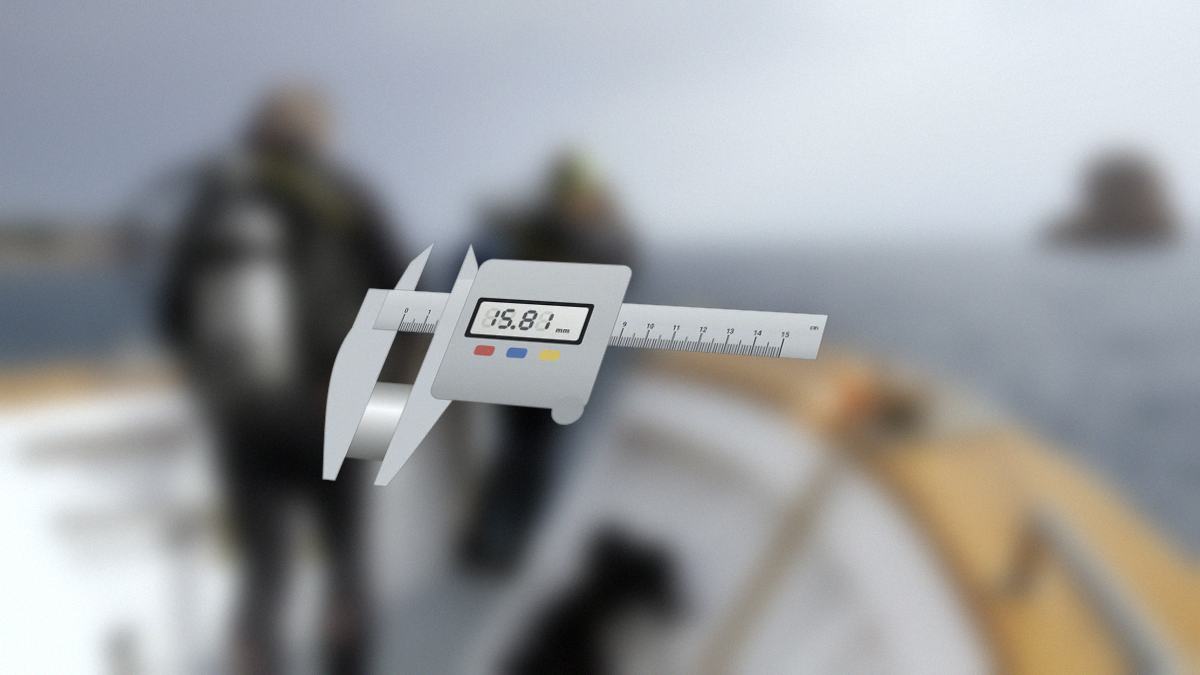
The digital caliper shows 15.81 mm
